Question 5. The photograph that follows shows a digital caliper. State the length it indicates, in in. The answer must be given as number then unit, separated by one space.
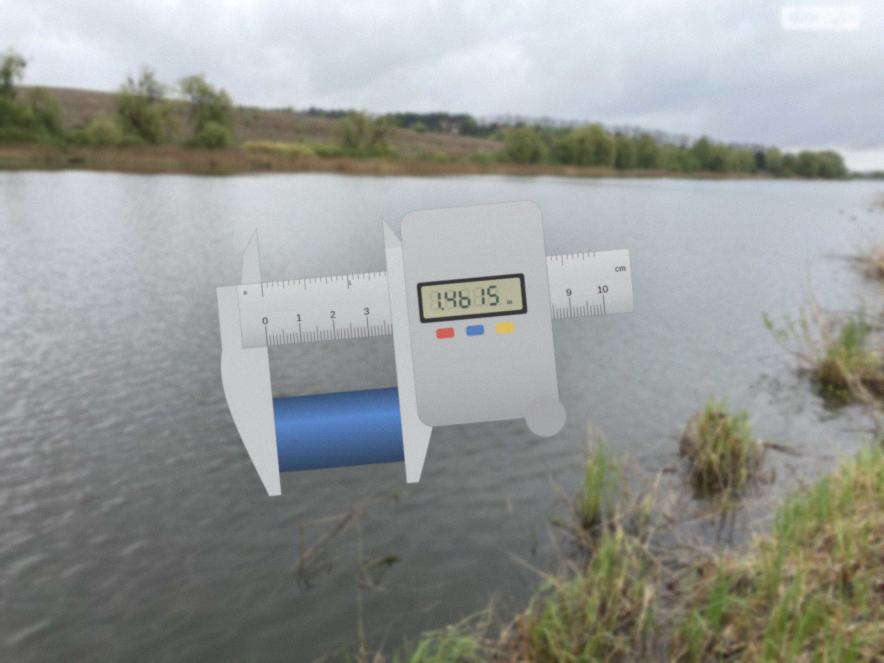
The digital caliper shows 1.4615 in
